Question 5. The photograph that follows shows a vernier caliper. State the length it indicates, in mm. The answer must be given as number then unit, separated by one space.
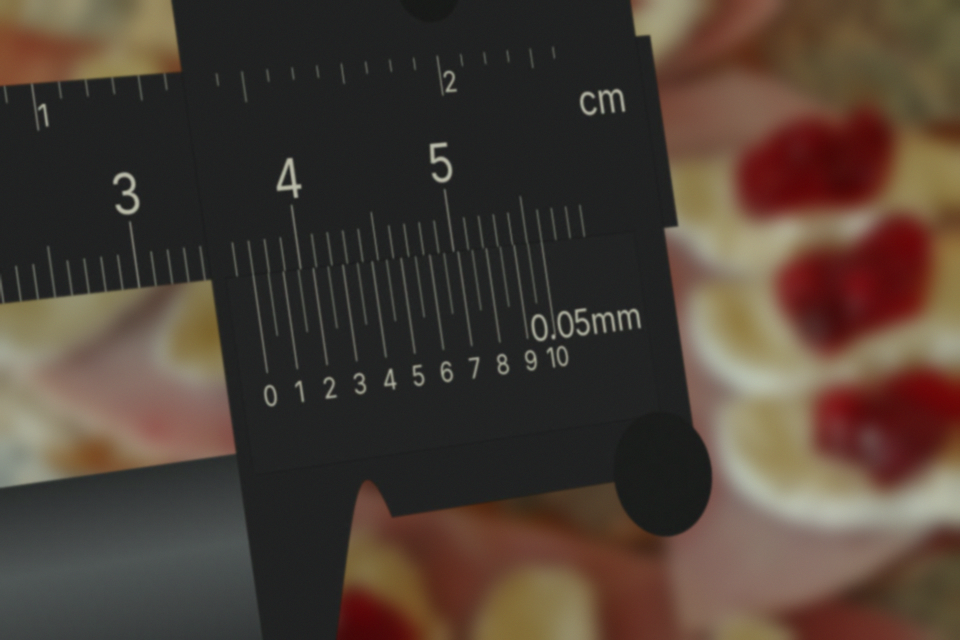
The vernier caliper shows 37.0 mm
